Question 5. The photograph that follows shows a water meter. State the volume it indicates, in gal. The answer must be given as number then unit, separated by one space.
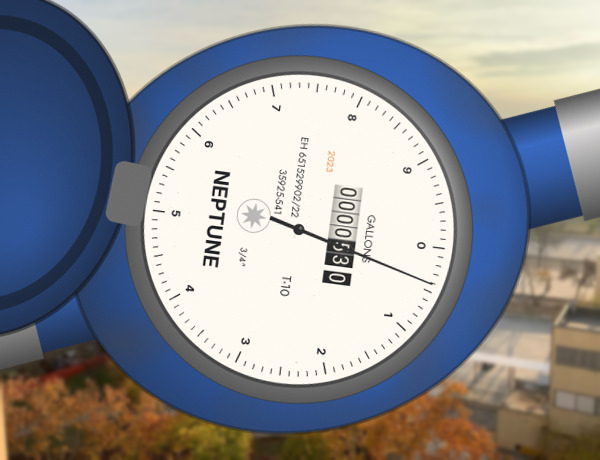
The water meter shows 530.4 gal
